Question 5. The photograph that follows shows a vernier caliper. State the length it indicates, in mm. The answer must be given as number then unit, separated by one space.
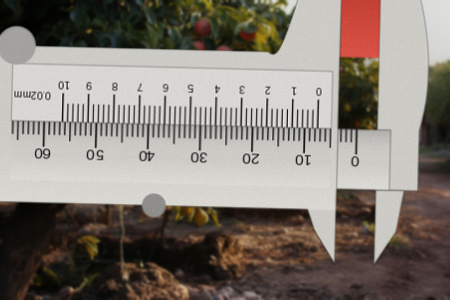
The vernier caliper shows 7.5 mm
